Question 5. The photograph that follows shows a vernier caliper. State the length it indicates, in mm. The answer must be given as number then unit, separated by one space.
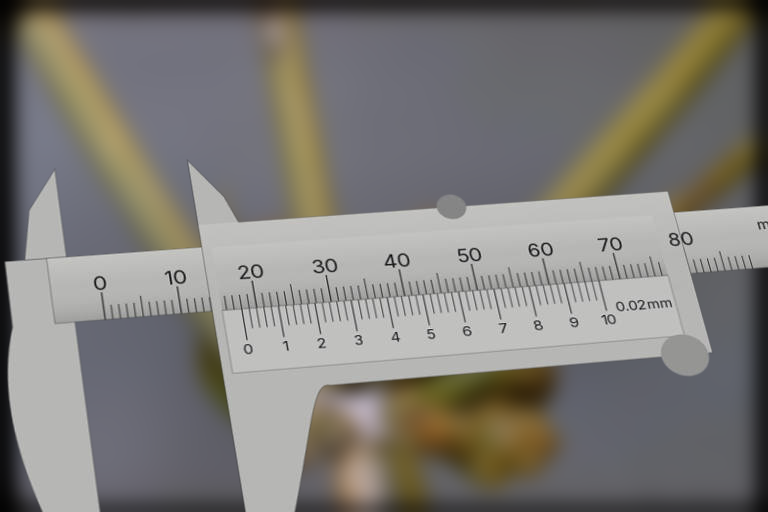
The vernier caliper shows 18.0 mm
